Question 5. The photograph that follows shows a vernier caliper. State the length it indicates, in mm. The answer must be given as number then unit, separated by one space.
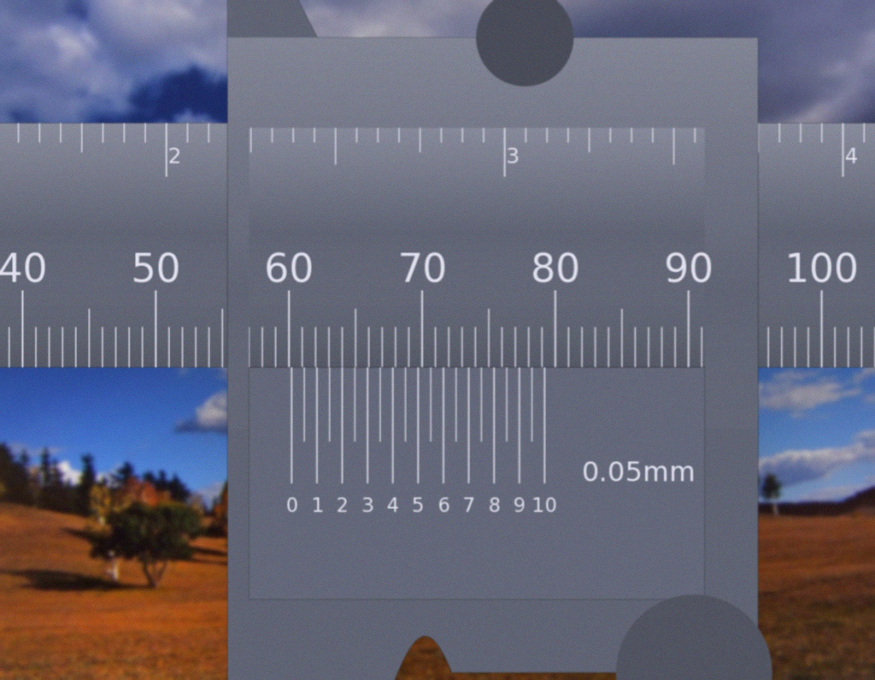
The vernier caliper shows 60.2 mm
